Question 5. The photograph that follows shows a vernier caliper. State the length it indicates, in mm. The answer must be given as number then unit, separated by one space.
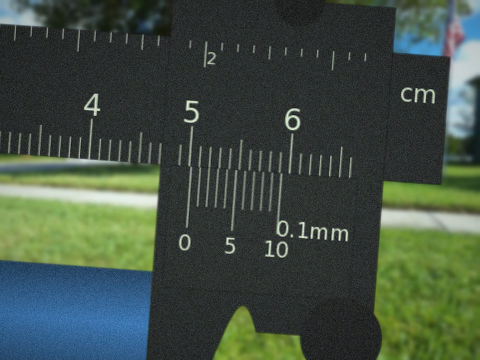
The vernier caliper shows 50.2 mm
